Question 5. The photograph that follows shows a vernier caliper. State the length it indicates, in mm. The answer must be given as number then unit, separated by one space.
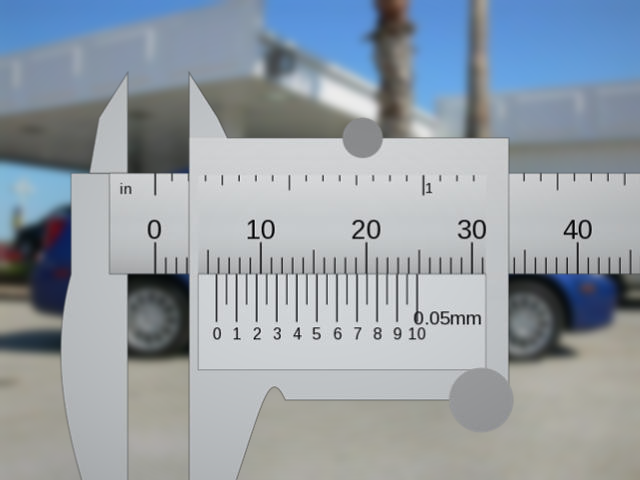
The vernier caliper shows 5.8 mm
